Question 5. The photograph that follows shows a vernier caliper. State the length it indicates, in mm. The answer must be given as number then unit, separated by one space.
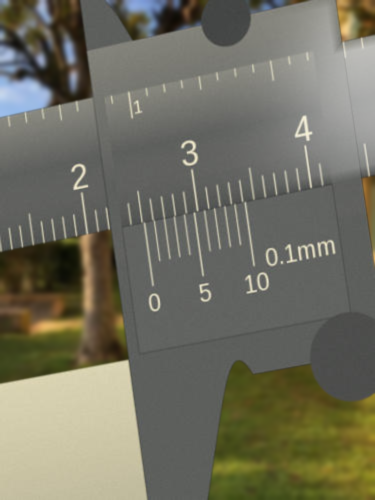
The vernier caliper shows 25.2 mm
